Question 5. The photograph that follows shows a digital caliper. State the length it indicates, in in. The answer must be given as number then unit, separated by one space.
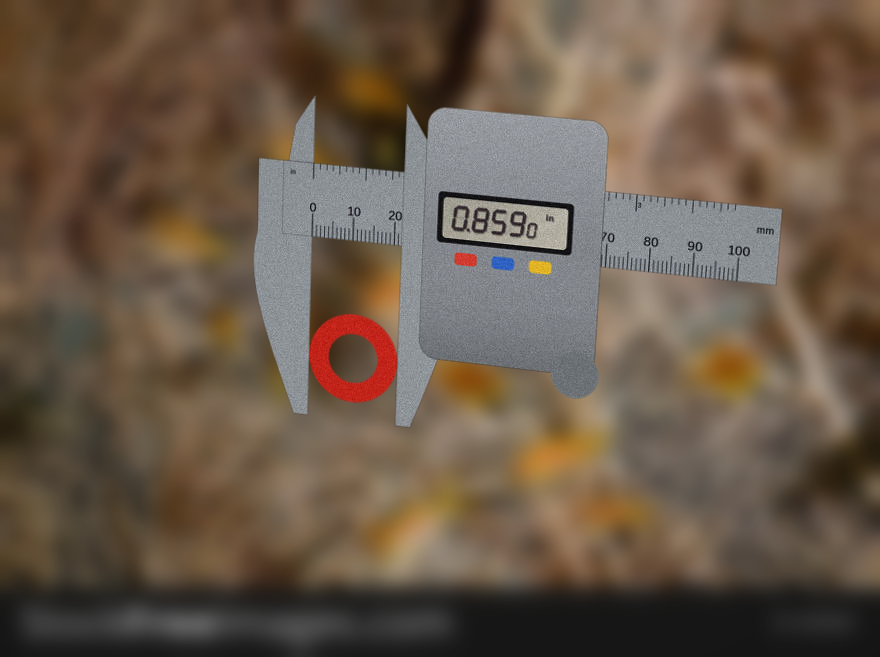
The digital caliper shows 0.8590 in
